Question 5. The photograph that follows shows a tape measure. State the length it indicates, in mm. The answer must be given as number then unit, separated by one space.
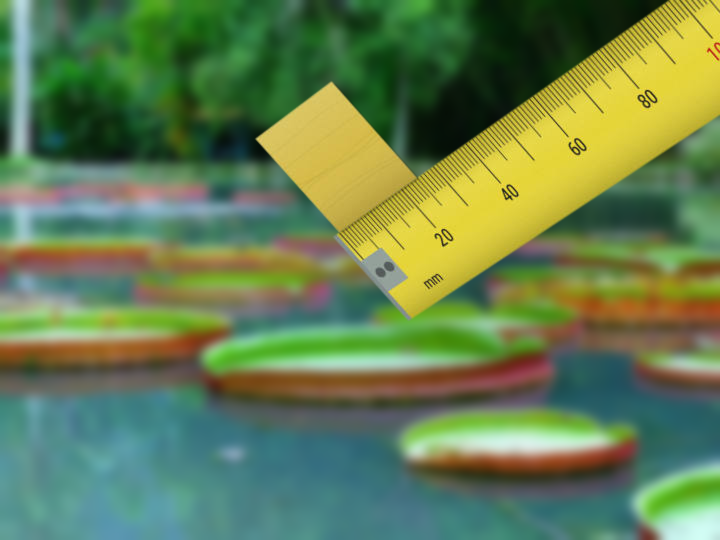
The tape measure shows 25 mm
